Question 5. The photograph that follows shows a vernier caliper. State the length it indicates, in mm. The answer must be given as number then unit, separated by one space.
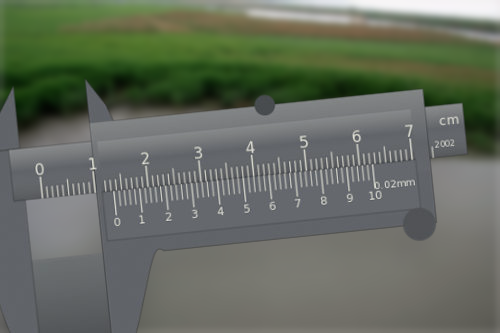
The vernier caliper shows 13.5 mm
